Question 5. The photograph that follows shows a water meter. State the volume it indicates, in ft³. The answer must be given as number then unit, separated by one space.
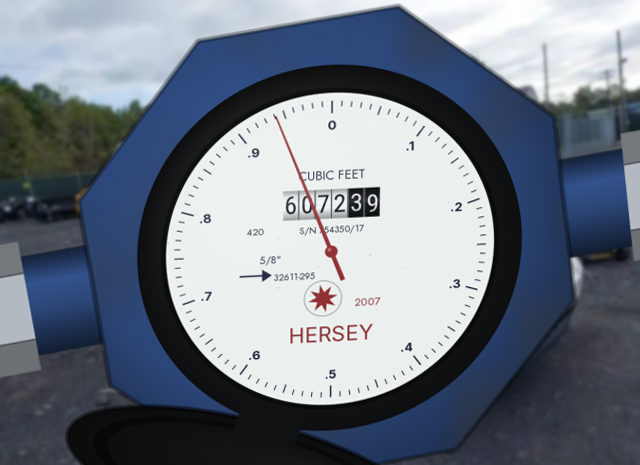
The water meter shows 607238.94 ft³
